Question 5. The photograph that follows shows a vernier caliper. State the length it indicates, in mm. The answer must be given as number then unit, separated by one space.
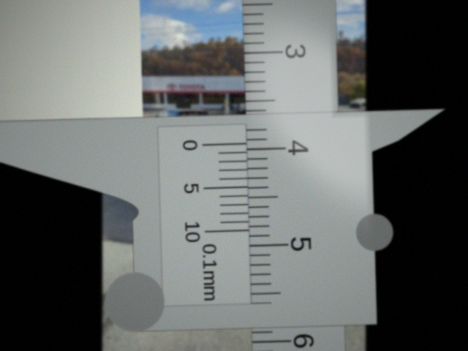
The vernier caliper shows 39.4 mm
